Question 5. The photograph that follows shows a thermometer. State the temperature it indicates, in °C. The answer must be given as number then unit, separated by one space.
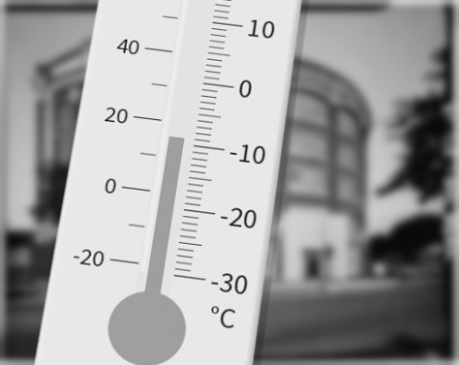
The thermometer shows -9 °C
